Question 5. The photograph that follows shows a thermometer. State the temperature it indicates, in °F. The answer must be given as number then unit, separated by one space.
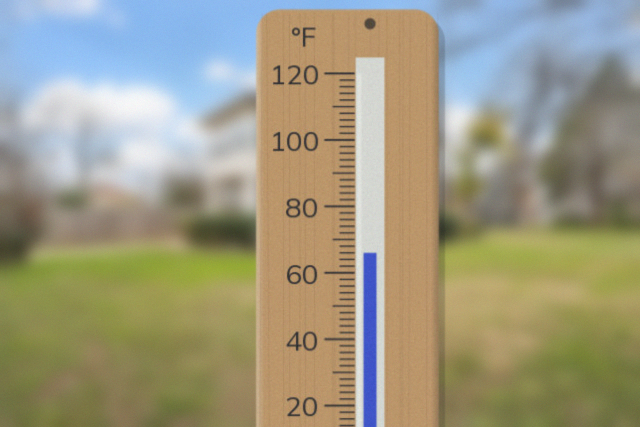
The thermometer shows 66 °F
